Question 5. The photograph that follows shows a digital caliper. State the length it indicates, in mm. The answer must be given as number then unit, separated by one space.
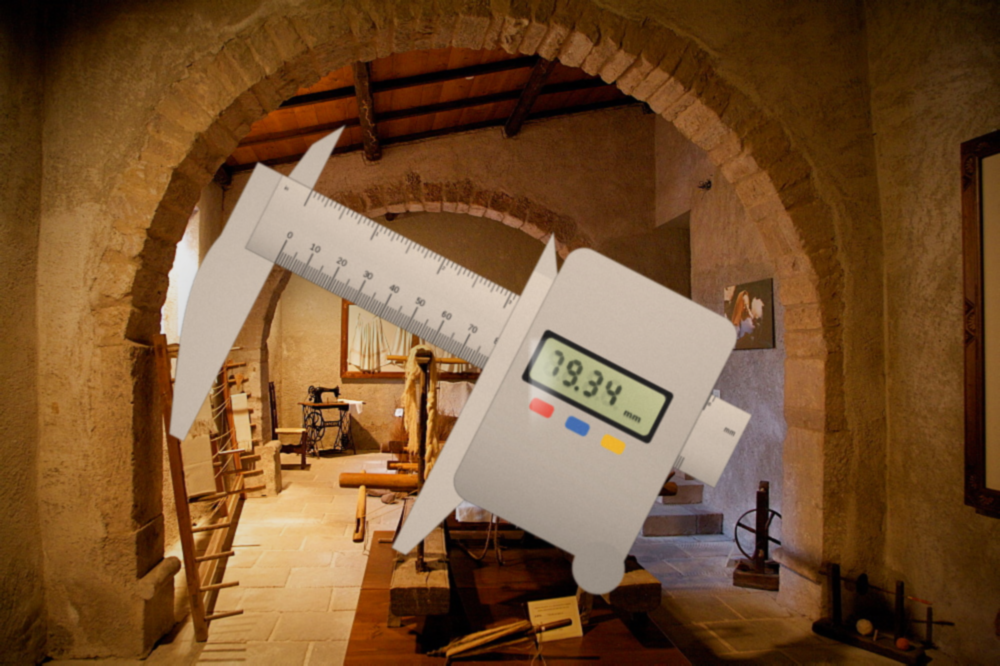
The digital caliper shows 79.34 mm
